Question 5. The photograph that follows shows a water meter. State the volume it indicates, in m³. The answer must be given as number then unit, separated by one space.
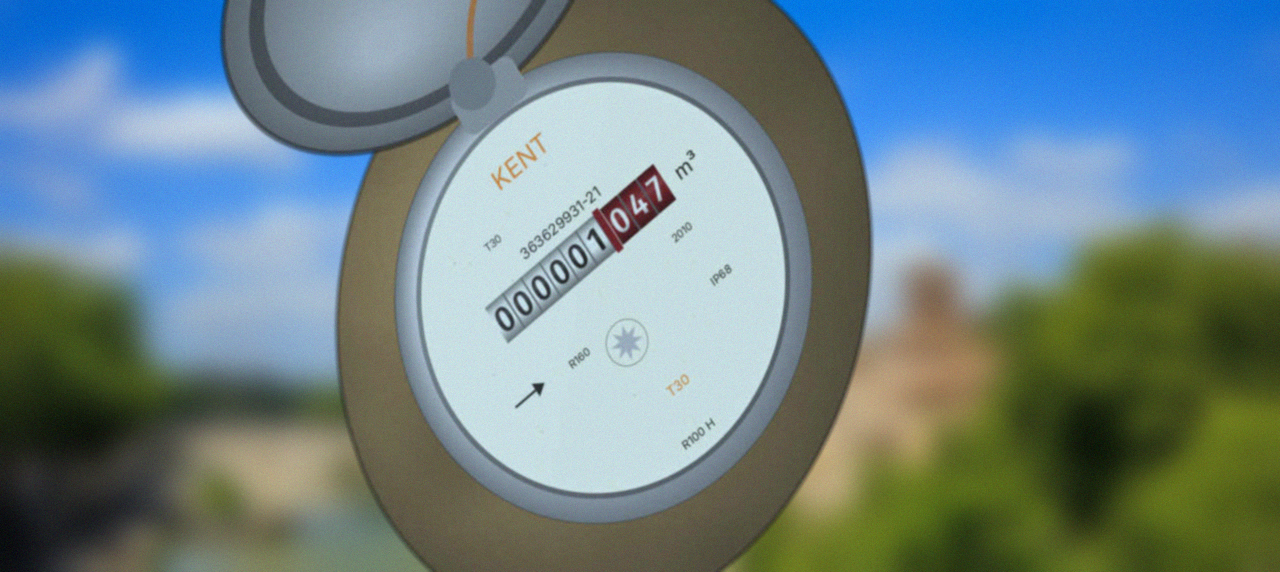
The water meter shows 1.047 m³
